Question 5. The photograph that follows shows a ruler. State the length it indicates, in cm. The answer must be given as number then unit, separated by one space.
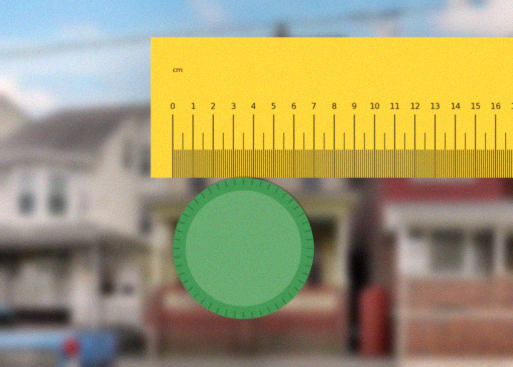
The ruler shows 7 cm
